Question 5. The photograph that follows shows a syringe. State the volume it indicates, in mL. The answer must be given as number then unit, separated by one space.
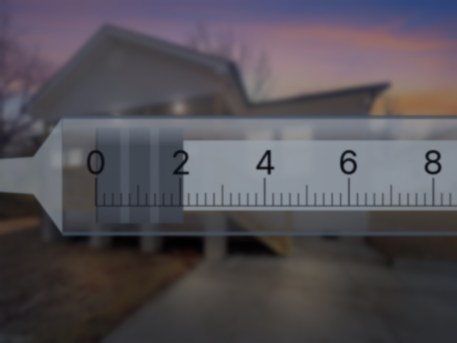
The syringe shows 0 mL
